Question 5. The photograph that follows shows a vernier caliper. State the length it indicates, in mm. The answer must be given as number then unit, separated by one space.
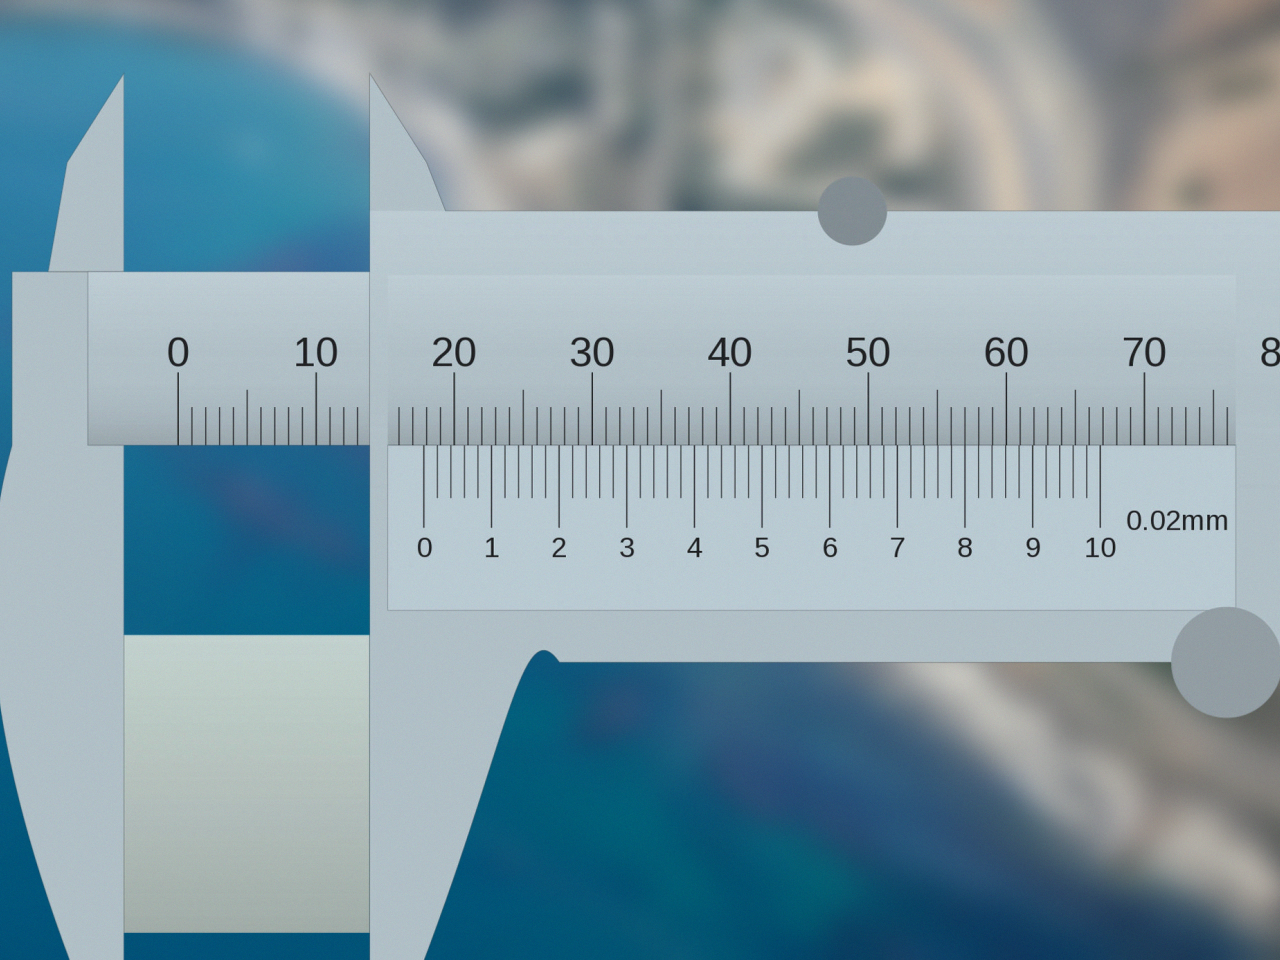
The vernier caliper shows 17.8 mm
